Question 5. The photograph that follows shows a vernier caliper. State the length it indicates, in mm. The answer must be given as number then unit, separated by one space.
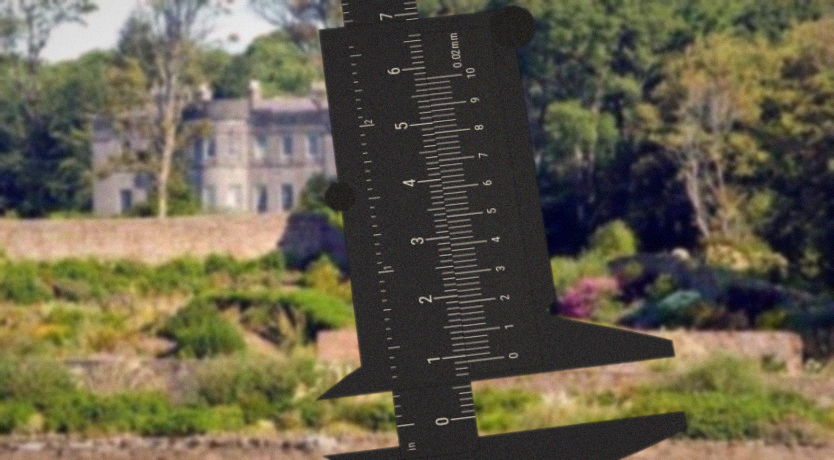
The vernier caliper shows 9.0 mm
